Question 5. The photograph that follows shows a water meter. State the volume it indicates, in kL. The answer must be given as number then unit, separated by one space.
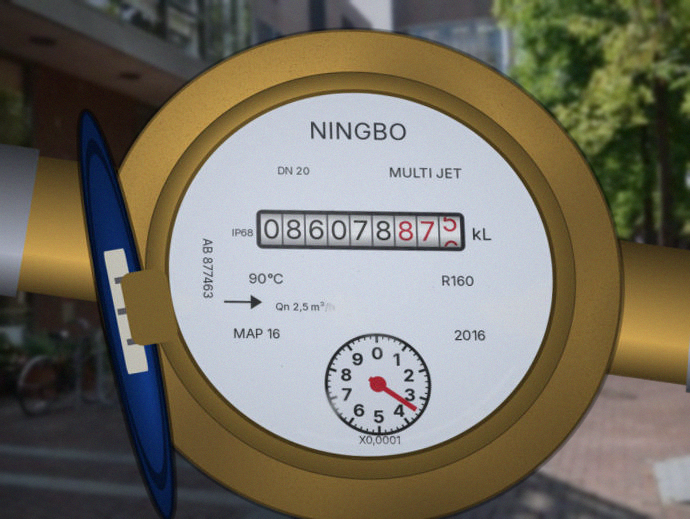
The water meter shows 86078.8753 kL
